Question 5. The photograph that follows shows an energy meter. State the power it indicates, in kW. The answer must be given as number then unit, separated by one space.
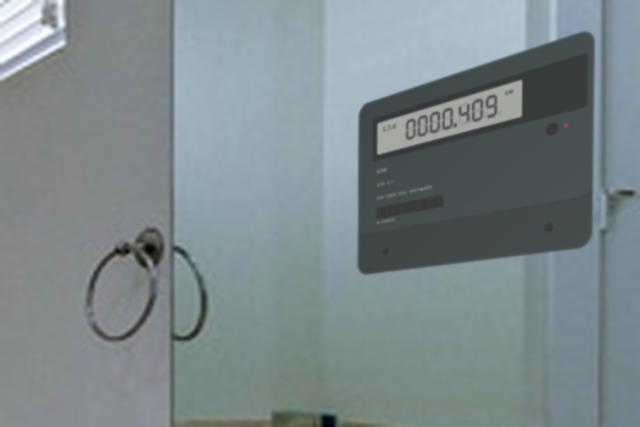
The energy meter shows 0.409 kW
